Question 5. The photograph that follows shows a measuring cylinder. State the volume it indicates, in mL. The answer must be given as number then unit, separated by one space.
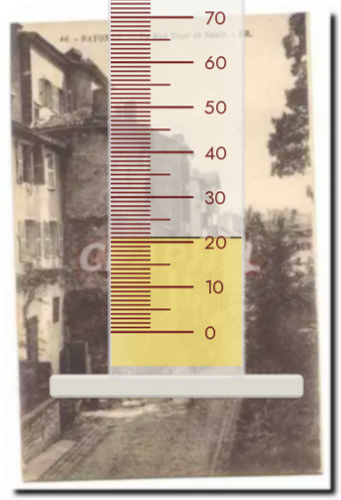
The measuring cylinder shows 21 mL
